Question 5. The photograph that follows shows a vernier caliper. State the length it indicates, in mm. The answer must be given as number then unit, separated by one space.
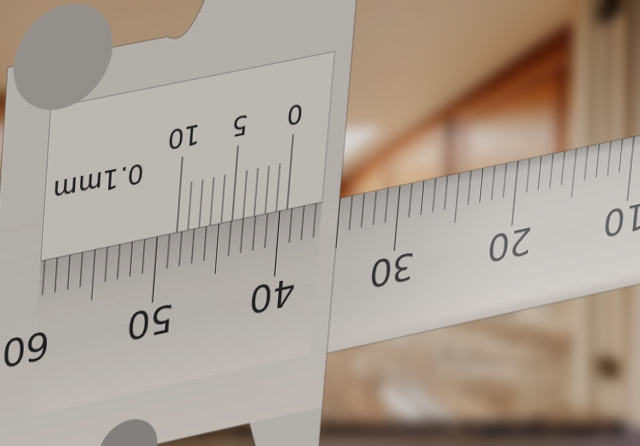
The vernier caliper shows 39.4 mm
